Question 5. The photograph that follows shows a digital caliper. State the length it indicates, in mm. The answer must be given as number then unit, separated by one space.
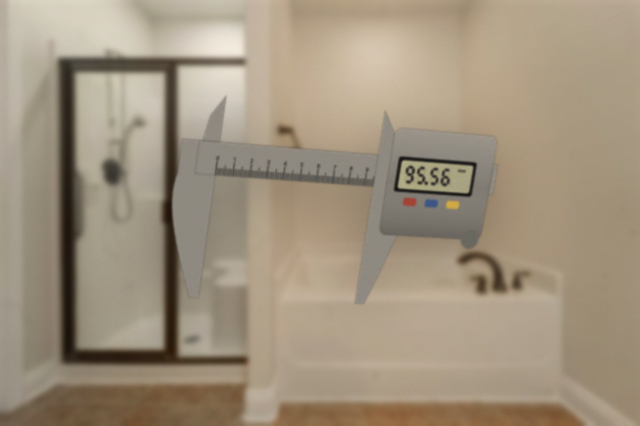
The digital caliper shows 95.56 mm
